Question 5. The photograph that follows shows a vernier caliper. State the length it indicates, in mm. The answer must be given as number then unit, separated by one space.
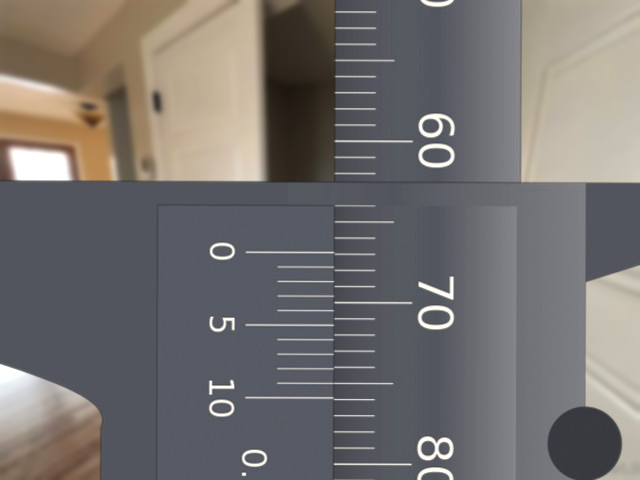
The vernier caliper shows 66.9 mm
